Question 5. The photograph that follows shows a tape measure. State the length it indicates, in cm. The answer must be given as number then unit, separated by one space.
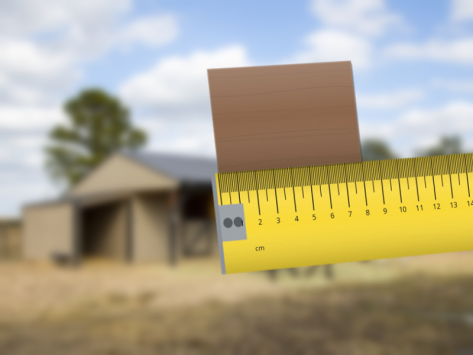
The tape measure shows 8 cm
